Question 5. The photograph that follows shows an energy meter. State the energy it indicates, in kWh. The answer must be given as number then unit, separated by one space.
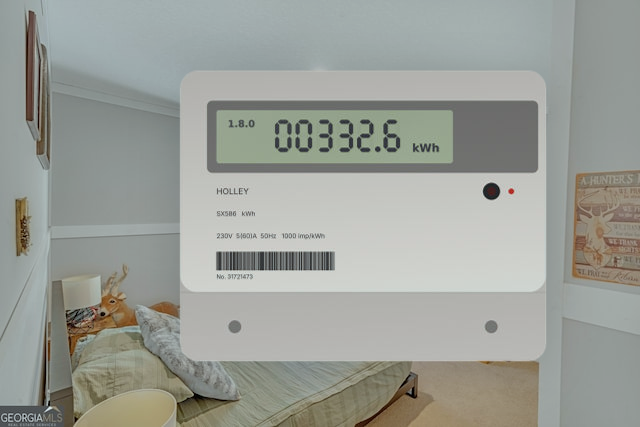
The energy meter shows 332.6 kWh
